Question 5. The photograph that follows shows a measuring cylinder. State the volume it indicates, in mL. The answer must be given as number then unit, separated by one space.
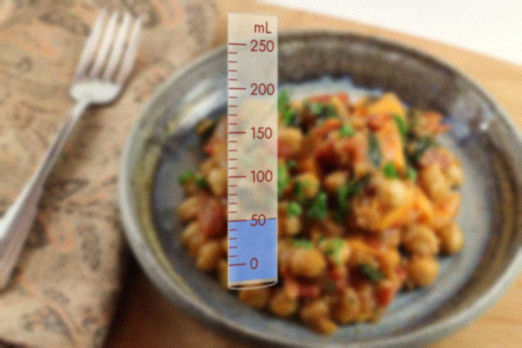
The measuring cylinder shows 50 mL
